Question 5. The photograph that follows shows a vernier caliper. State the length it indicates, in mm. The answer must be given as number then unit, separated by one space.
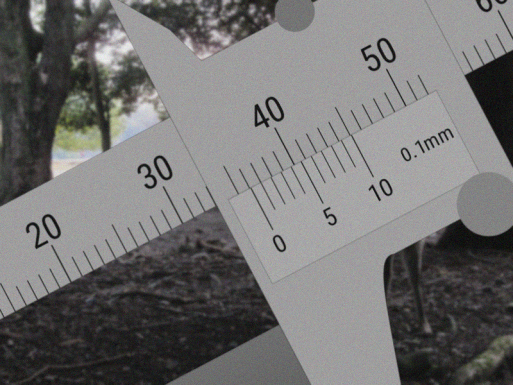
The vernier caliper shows 36.1 mm
